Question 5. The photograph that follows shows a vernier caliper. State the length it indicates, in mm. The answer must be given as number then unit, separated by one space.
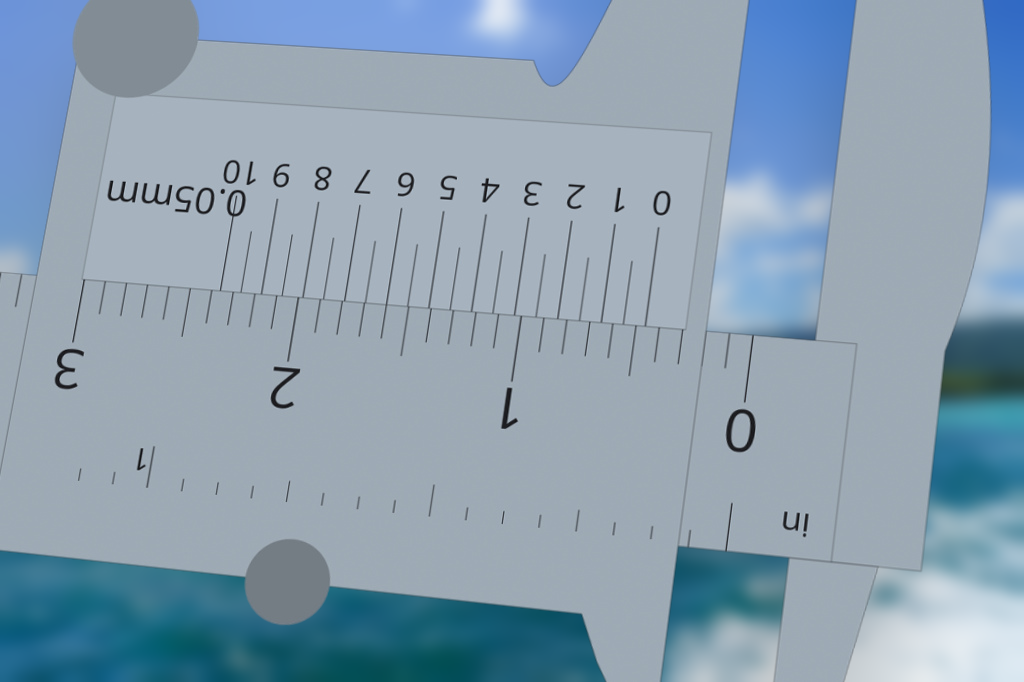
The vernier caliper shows 4.6 mm
